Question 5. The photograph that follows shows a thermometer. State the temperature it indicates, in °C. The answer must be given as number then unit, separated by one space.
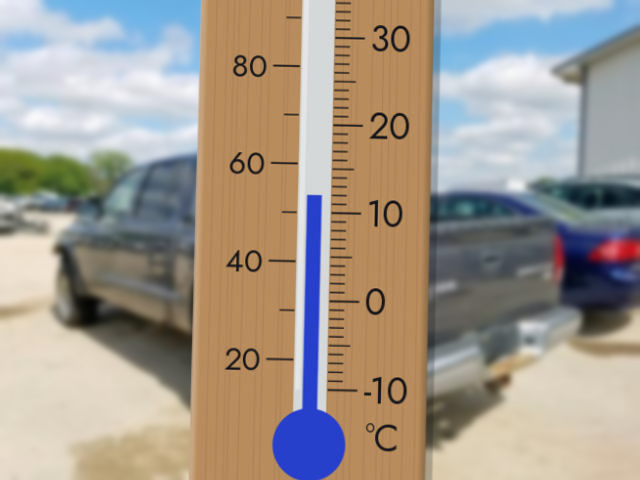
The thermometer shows 12 °C
